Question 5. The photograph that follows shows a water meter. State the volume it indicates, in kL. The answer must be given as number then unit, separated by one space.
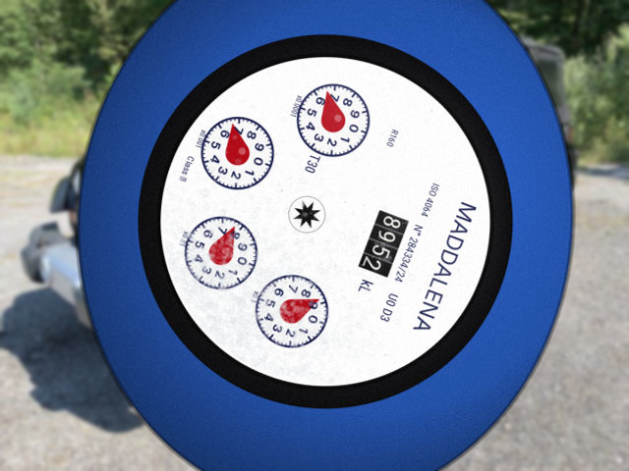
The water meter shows 8951.8766 kL
